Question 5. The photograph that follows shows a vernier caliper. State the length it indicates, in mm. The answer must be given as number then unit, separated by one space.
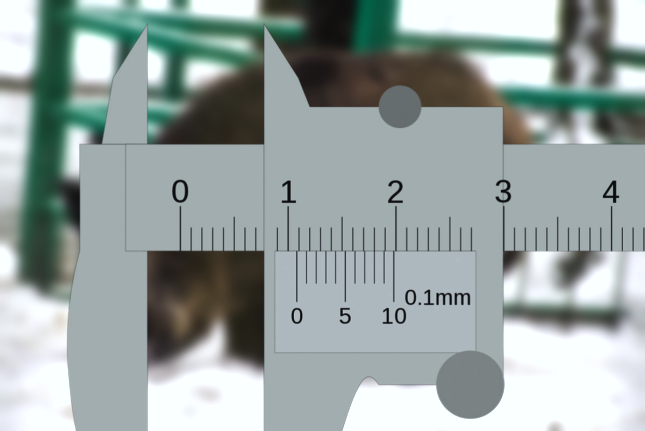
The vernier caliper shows 10.8 mm
